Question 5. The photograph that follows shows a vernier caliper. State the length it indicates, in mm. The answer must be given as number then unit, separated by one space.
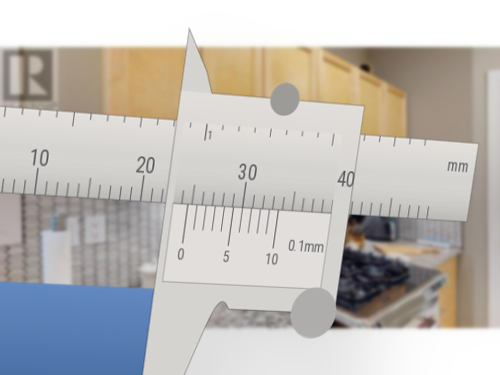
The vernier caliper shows 24.6 mm
